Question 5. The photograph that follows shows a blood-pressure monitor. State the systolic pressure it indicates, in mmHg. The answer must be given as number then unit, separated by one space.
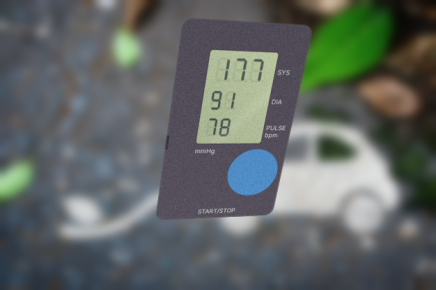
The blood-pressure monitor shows 177 mmHg
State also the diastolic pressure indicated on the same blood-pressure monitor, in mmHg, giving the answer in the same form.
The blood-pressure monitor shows 91 mmHg
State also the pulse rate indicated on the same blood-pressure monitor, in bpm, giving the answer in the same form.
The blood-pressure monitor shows 78 bpm
